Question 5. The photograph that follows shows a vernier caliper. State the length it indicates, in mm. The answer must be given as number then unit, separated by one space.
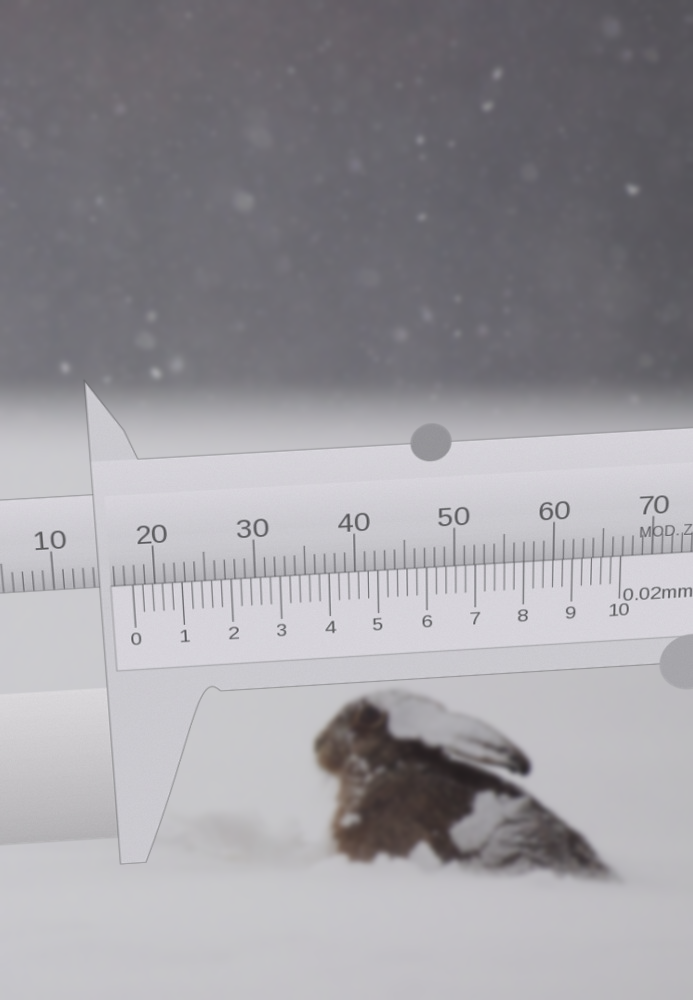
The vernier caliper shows 17.8 mm
